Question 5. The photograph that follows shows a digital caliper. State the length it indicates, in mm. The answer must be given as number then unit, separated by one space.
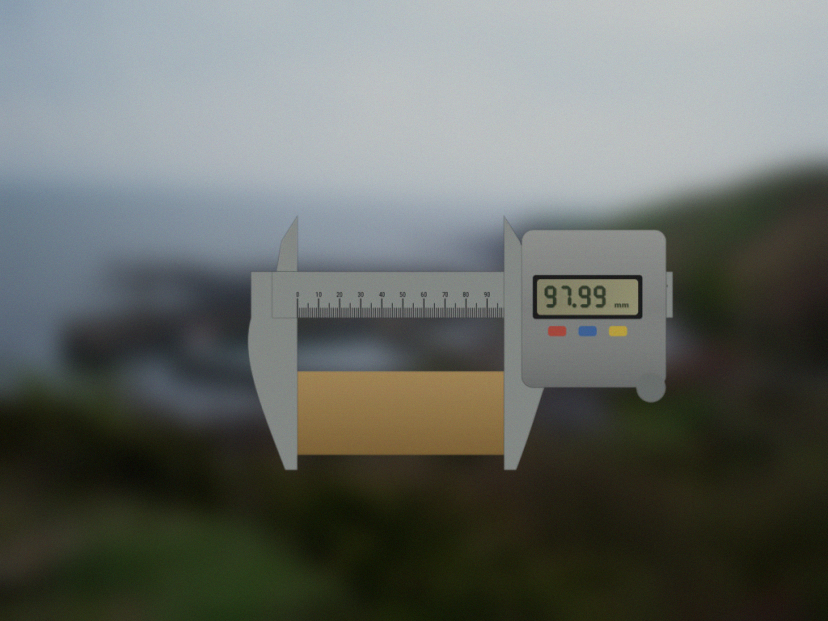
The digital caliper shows 97.99 mm
